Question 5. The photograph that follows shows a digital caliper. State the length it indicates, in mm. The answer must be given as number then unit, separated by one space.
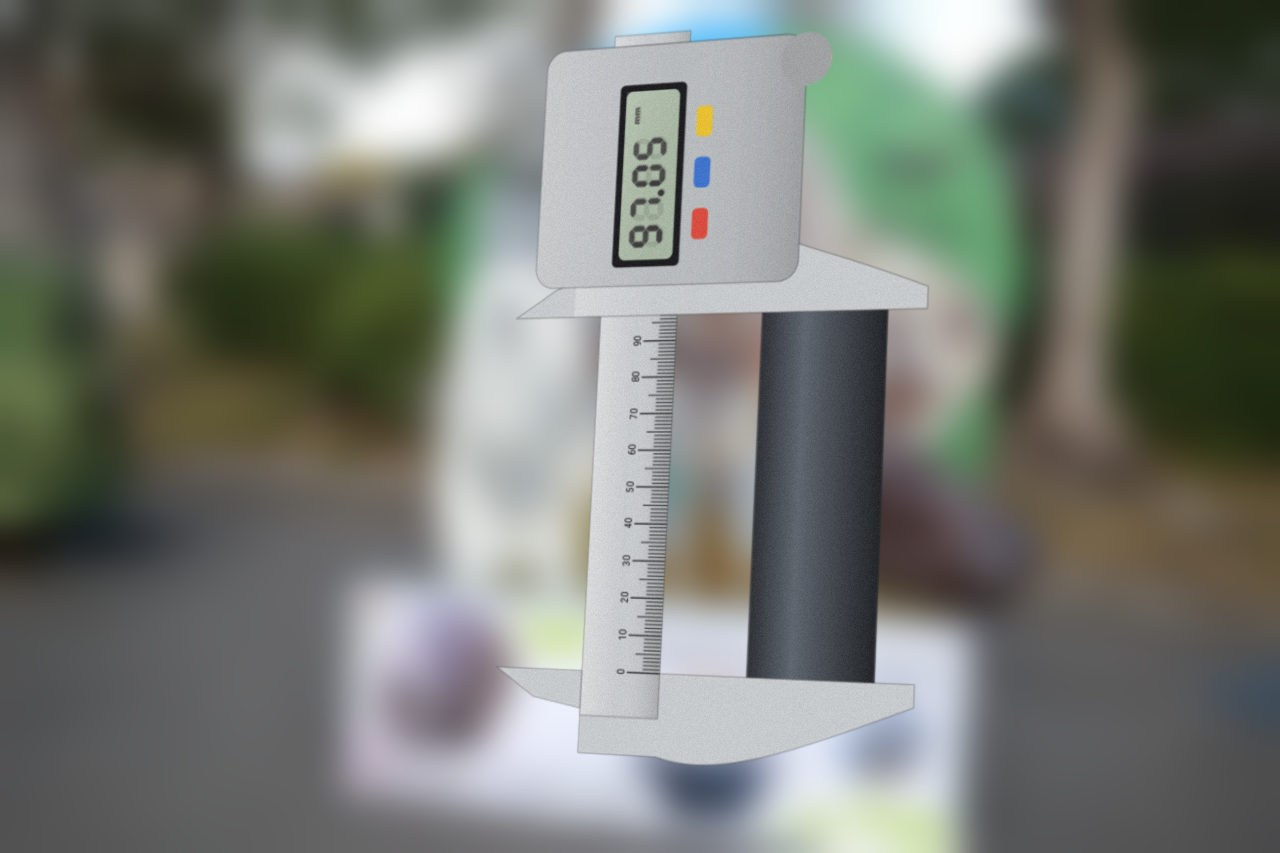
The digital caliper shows 97.05 mm
